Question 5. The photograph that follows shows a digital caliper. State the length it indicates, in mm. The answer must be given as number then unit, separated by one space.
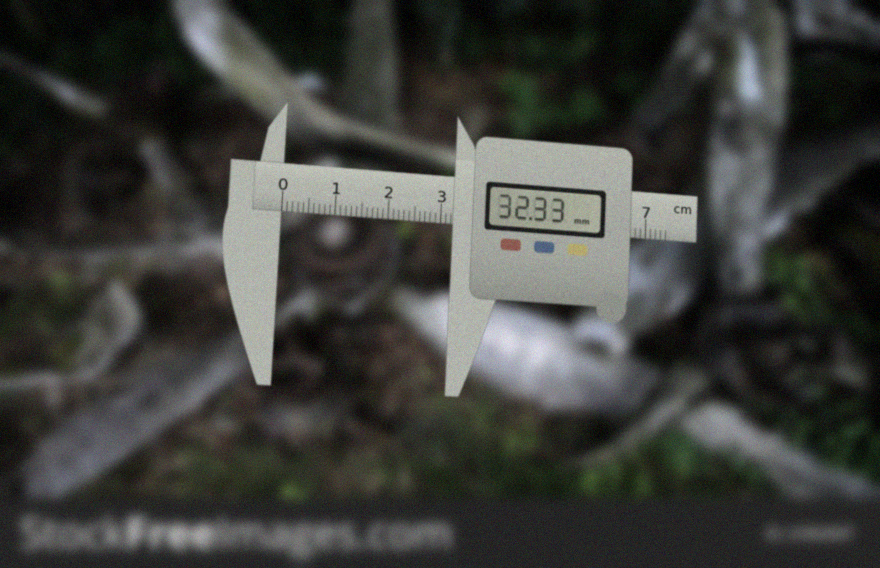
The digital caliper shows 32.33 mm
